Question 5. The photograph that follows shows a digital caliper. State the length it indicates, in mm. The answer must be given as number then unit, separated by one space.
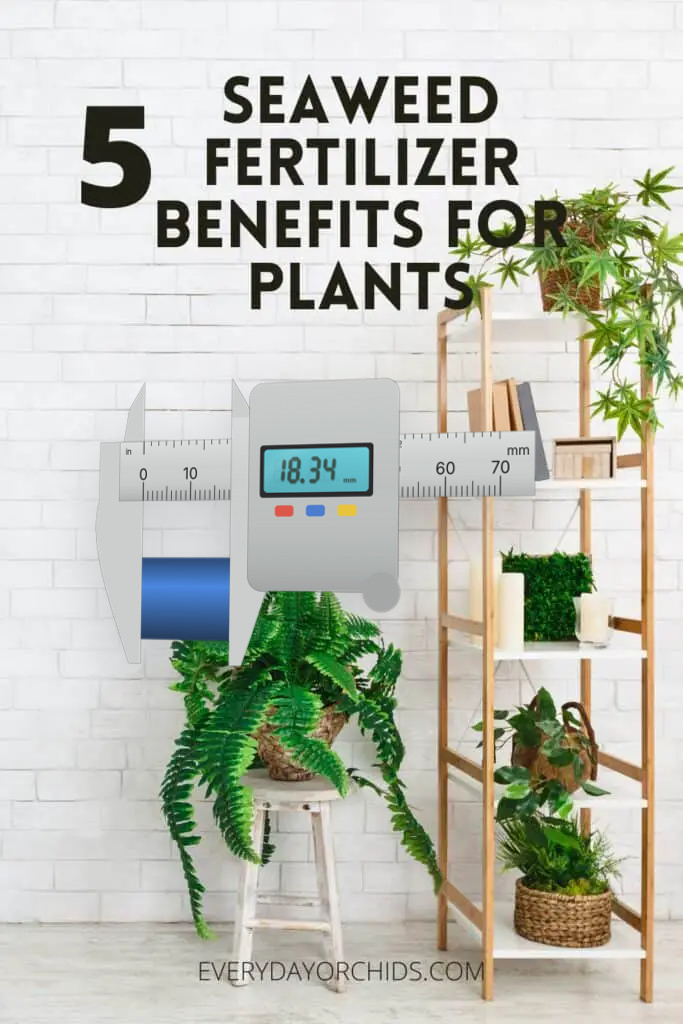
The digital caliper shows 18.34 mm
